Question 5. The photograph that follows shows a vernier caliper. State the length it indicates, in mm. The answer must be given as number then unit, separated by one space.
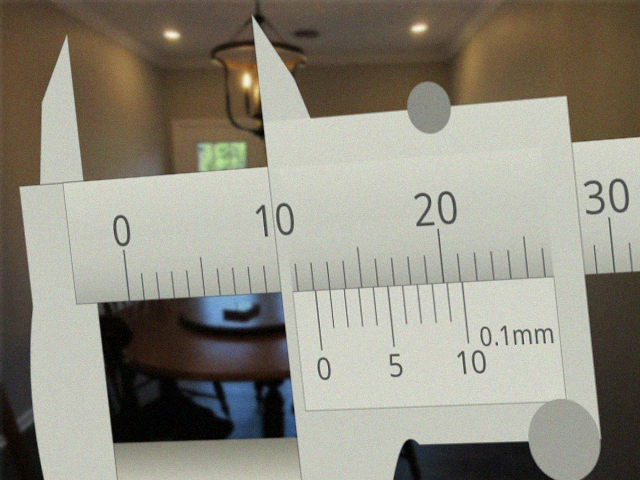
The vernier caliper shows 12.1 mm
